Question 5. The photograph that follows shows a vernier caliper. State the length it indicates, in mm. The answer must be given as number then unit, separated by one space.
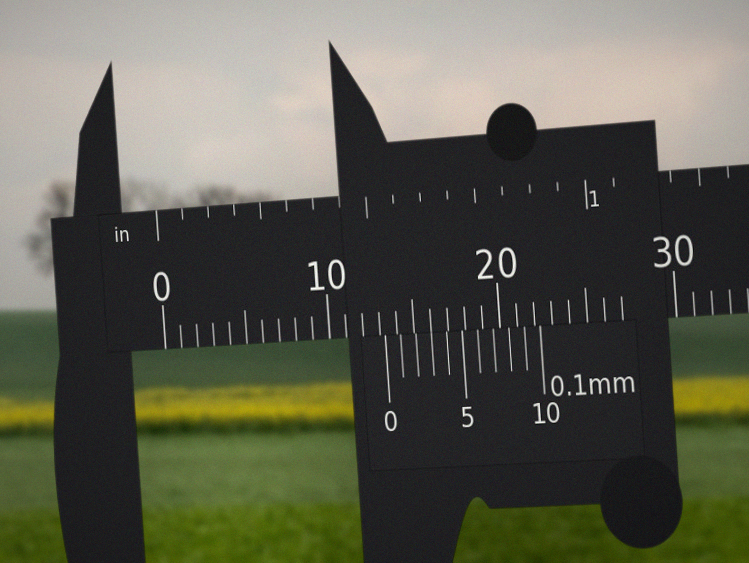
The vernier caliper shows 13.3 mm
